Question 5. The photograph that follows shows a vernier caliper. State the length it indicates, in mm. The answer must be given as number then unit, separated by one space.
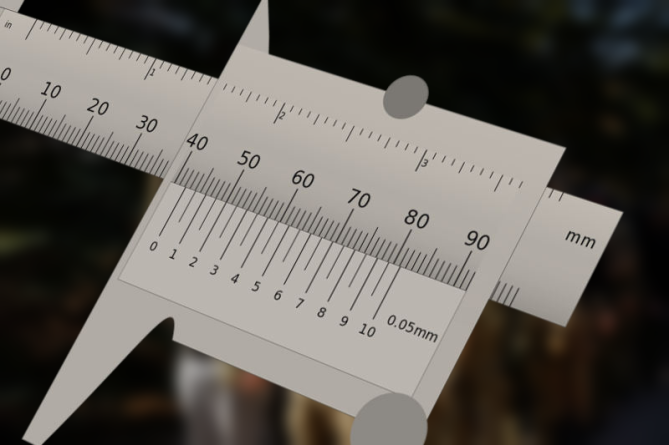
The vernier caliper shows 42.2 mm
